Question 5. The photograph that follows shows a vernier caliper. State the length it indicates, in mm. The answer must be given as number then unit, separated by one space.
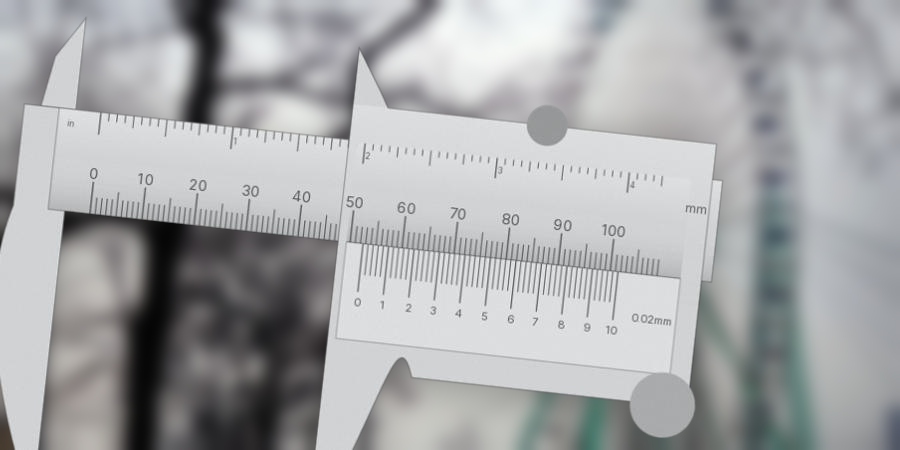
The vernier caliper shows 52.5 mm
